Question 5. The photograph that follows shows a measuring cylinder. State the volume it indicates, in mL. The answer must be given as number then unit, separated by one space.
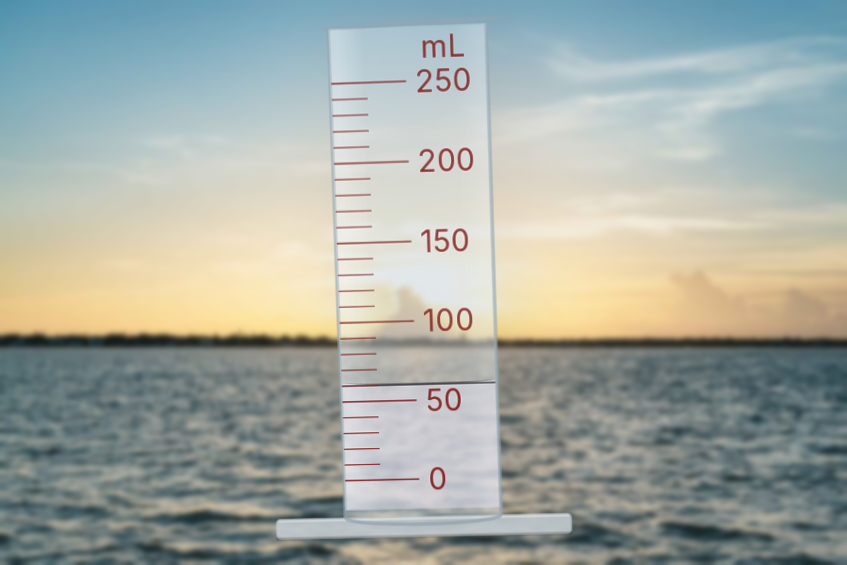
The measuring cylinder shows 60 mL
